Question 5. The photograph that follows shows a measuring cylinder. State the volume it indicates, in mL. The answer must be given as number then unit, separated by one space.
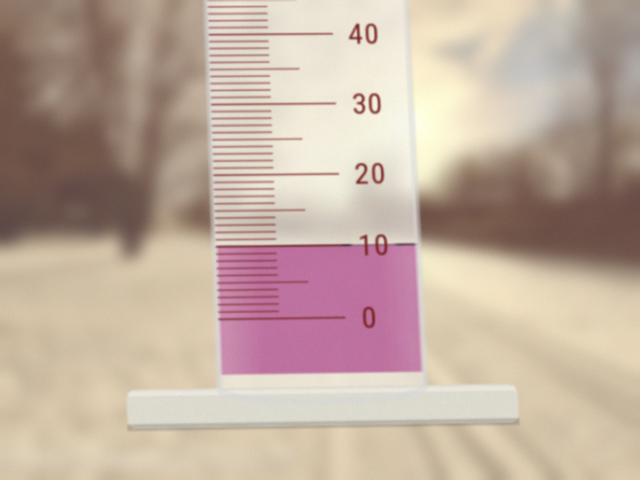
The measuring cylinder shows 10 mL
